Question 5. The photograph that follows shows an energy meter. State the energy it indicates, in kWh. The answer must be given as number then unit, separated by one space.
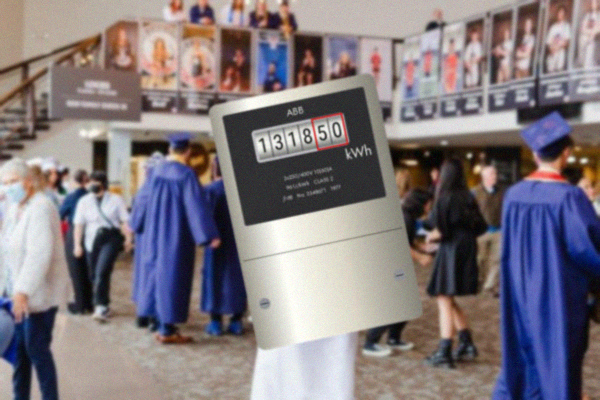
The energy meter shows 1318.50 kWh
